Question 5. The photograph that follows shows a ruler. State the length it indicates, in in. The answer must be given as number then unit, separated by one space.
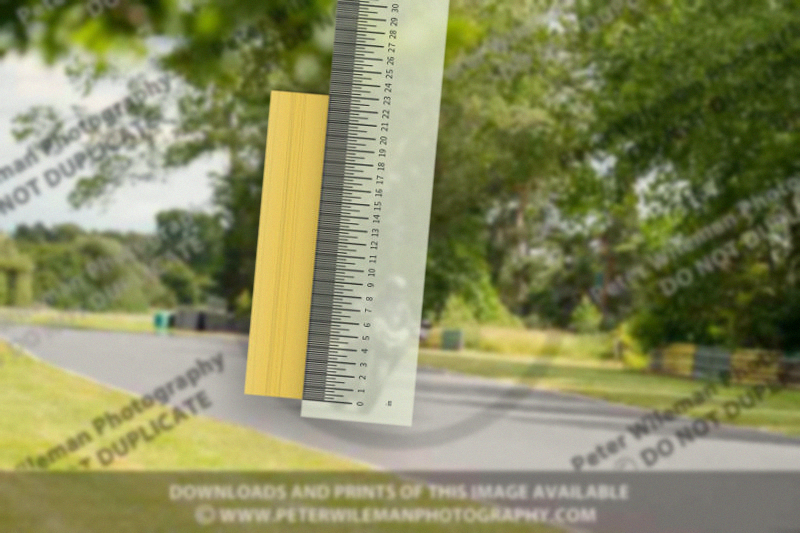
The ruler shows 23 in
